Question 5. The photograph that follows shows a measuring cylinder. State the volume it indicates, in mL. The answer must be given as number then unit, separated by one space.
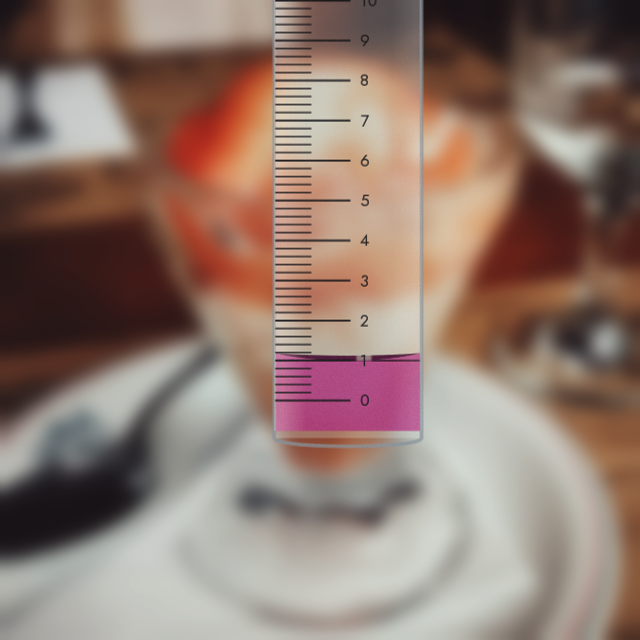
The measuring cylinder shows 1 mL
